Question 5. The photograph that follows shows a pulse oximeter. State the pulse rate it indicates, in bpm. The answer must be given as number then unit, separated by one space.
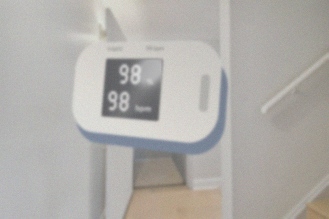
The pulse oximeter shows 98 bpm
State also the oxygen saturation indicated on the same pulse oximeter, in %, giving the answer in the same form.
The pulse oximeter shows 98 %
